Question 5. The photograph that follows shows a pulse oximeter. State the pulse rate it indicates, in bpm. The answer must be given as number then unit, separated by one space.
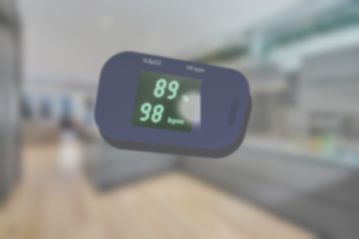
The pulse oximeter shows 98 bpm
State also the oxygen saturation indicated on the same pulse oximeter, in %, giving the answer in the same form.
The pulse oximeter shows 89 %
